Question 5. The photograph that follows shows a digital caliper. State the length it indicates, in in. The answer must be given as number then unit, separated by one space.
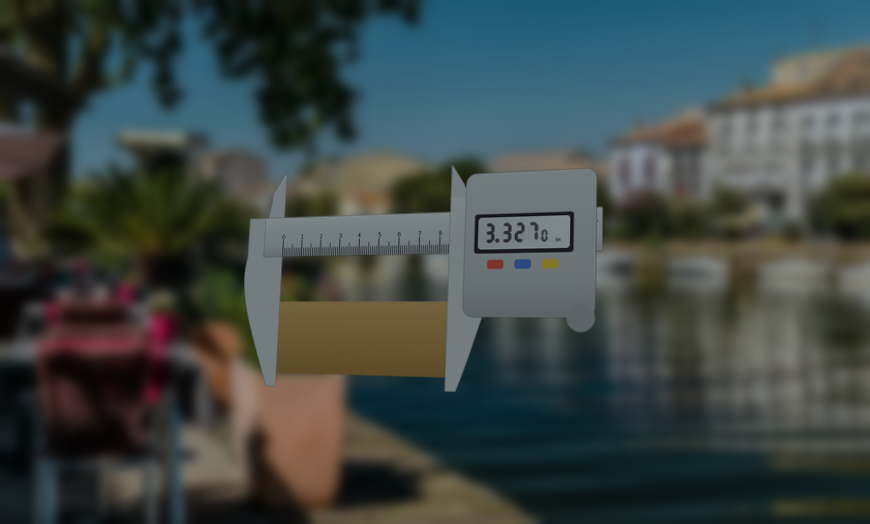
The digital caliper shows 3.3270 in
